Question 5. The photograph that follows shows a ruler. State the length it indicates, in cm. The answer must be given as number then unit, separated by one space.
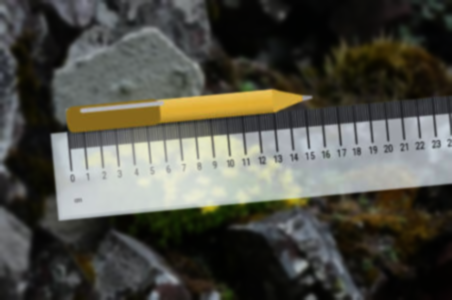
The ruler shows 15.5 cm
